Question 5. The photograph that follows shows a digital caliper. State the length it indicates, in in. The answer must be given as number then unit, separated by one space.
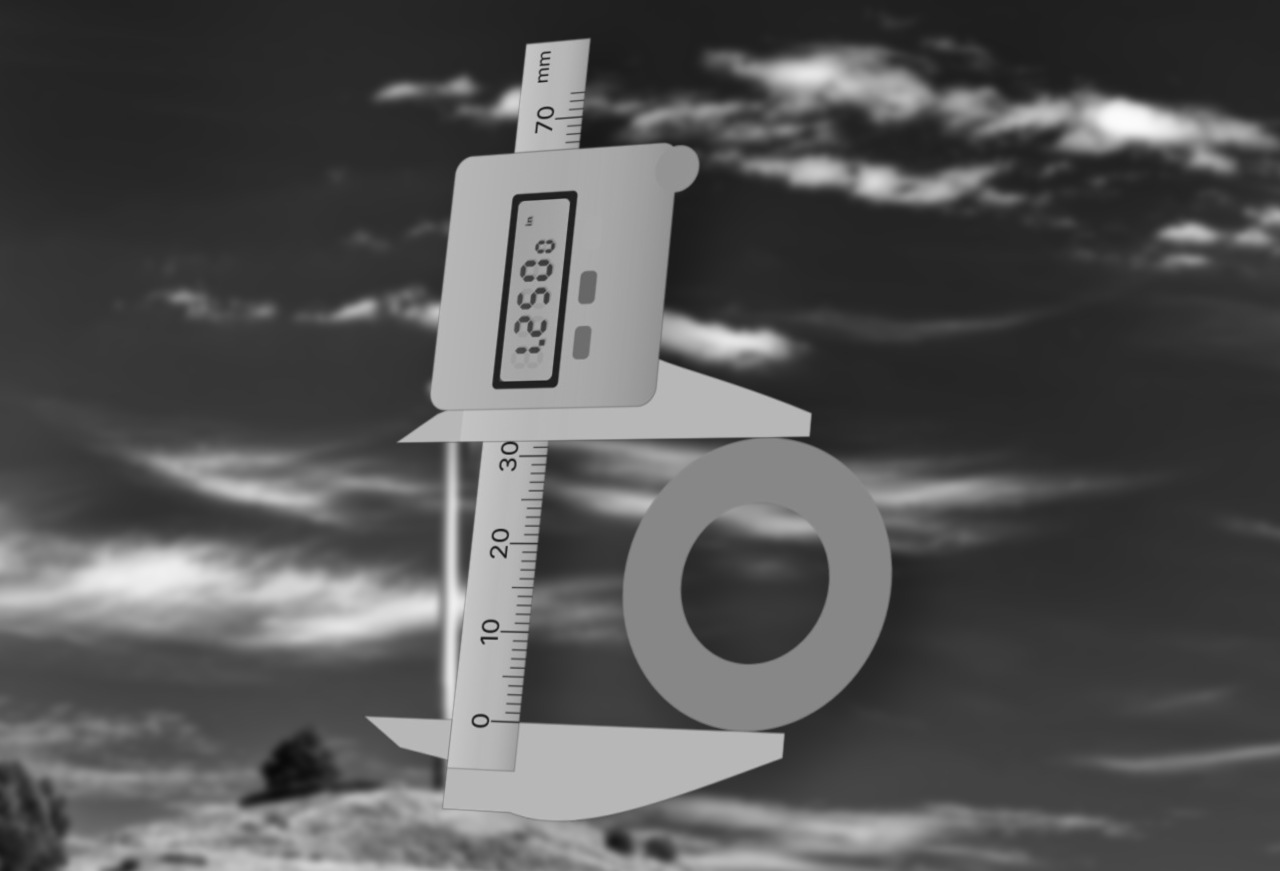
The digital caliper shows 1.2500 in
